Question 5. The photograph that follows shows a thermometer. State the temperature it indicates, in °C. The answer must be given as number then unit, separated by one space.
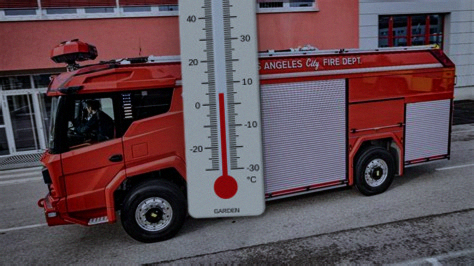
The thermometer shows 5 °C
